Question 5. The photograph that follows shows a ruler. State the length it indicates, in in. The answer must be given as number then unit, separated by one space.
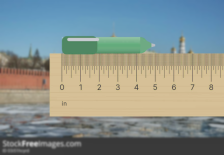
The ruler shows 5 in
